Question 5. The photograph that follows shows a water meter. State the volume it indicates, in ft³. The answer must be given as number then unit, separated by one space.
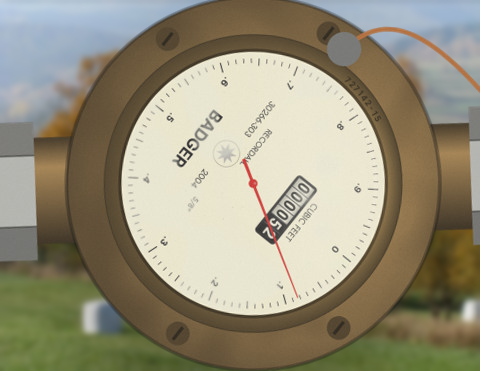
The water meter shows 52.08 ft³
